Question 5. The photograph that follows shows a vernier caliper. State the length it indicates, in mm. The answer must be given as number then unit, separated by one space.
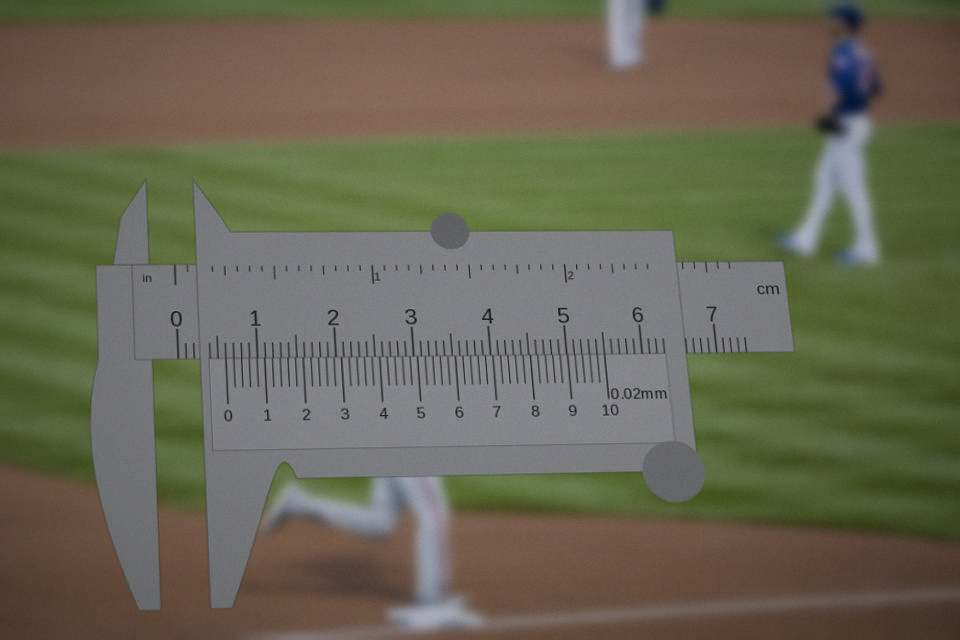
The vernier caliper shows 6.0 mm
